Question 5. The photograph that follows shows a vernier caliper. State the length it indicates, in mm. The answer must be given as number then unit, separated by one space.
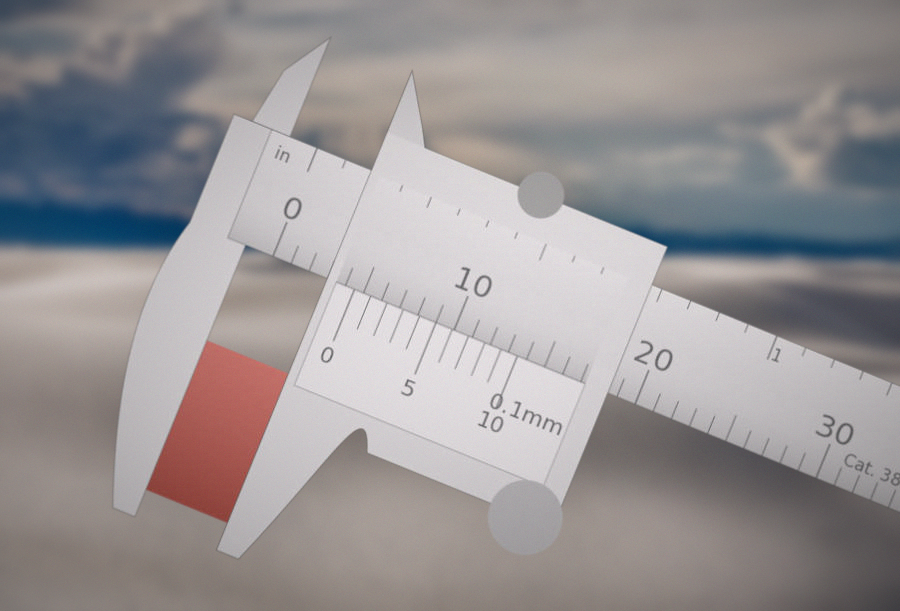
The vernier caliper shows 4.5 mm
